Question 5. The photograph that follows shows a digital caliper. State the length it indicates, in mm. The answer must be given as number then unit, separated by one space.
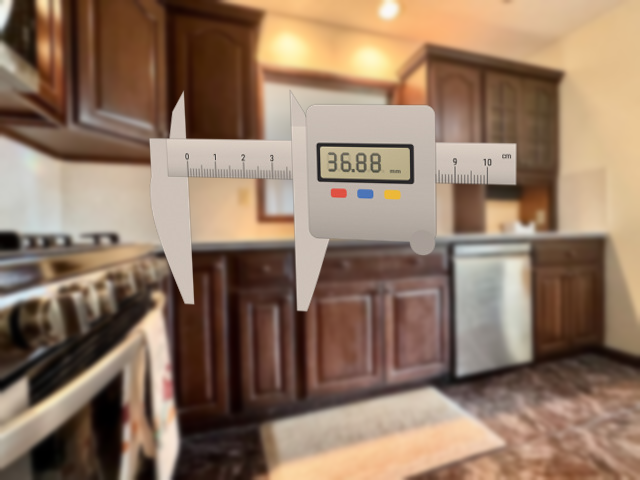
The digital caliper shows 36.88 mm
